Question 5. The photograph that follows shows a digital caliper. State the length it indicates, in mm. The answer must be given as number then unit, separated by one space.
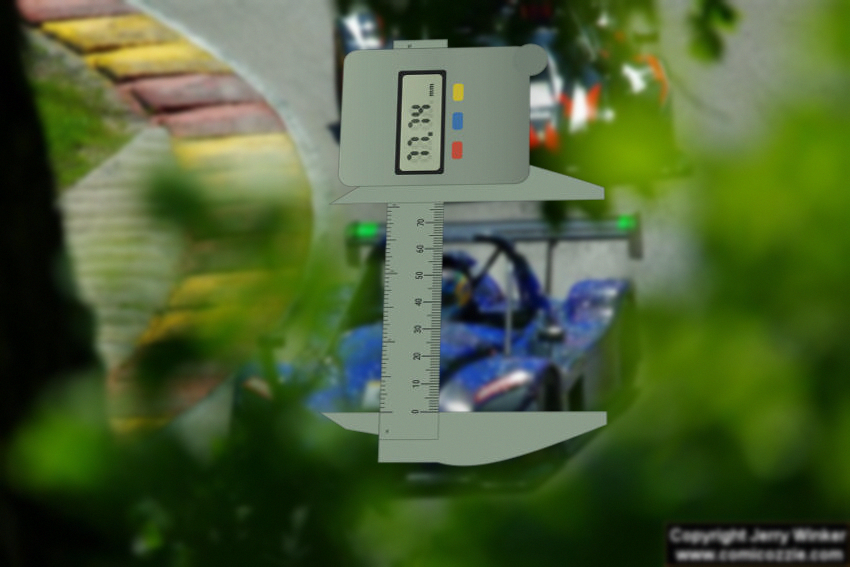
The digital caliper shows 77.74 mm
